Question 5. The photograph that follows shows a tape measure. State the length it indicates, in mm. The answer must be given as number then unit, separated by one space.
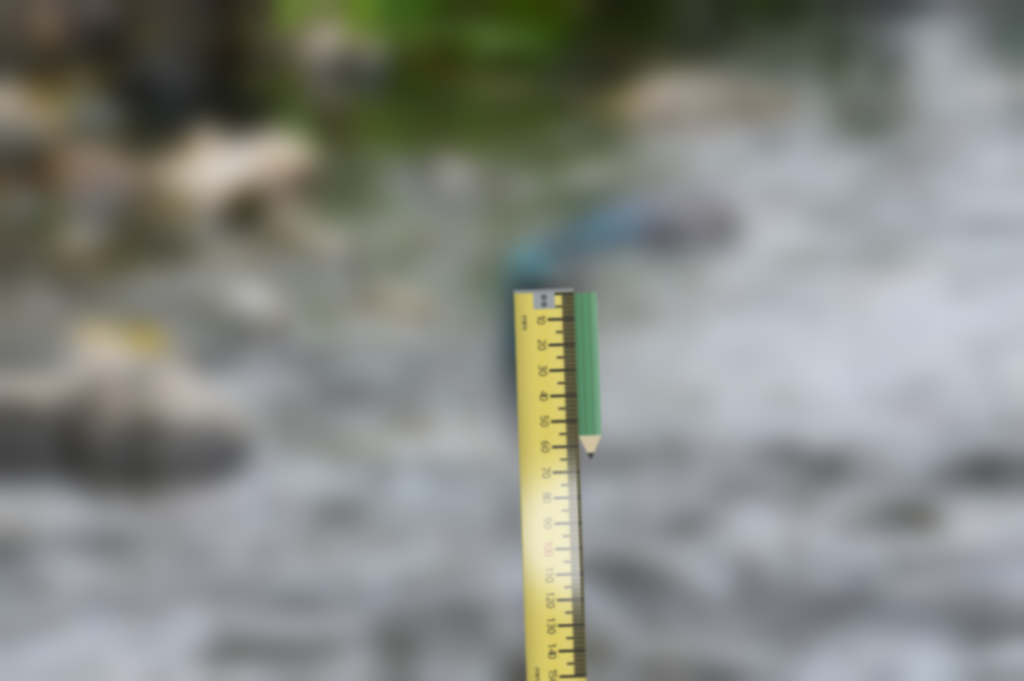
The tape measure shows 65 mm
